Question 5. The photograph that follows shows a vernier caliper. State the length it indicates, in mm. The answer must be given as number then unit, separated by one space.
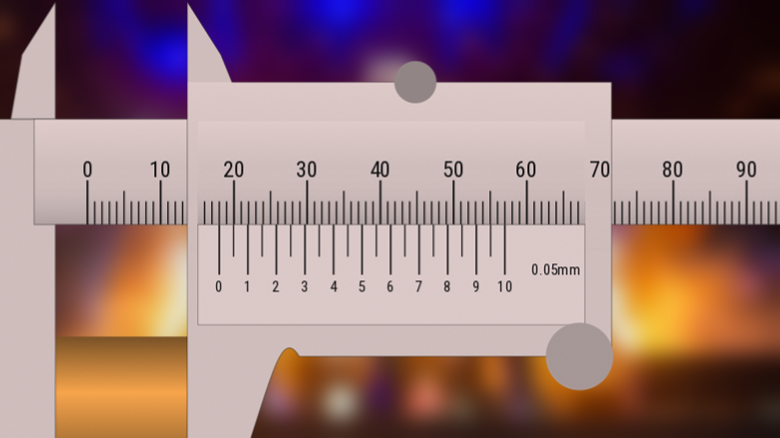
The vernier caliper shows 18.0 mm
